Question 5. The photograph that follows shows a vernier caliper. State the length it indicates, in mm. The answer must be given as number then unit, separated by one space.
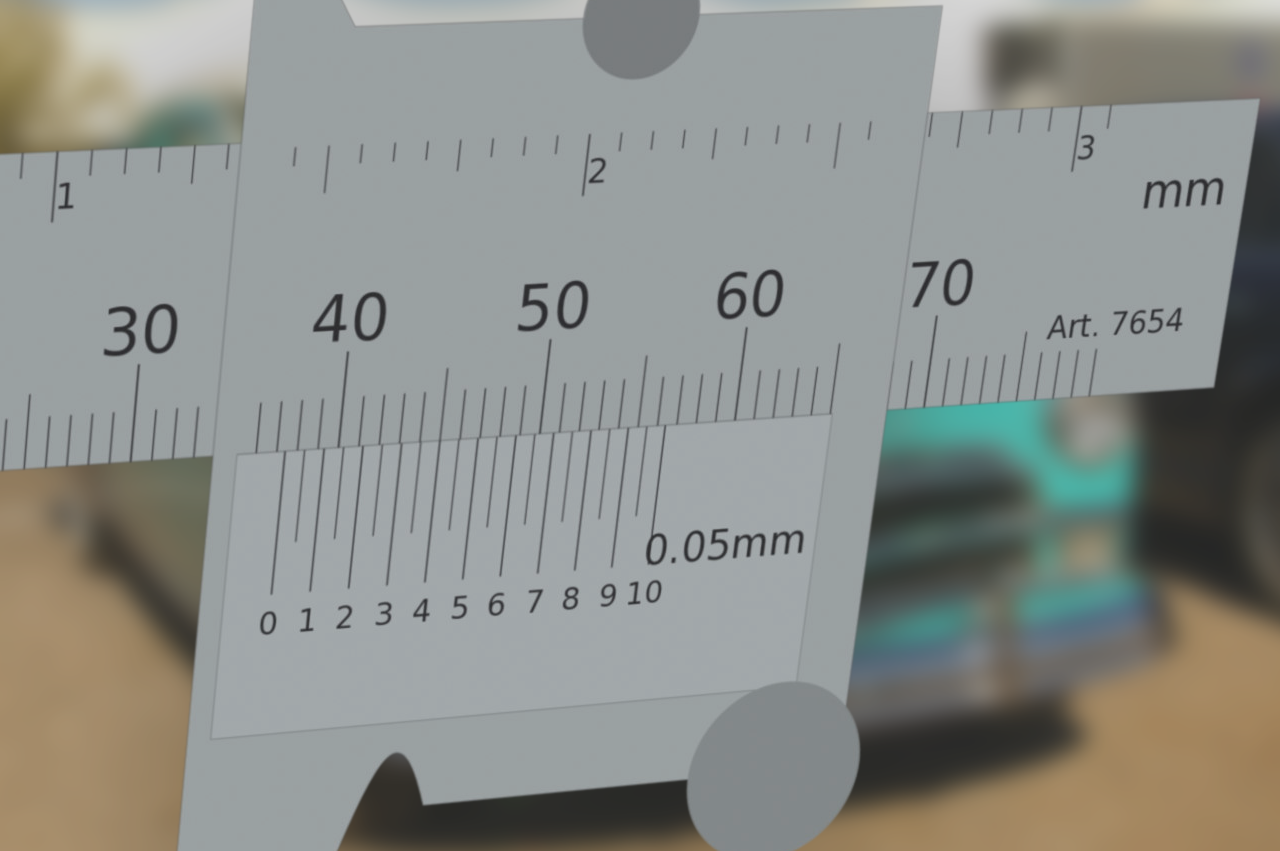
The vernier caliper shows 37.4 mm
